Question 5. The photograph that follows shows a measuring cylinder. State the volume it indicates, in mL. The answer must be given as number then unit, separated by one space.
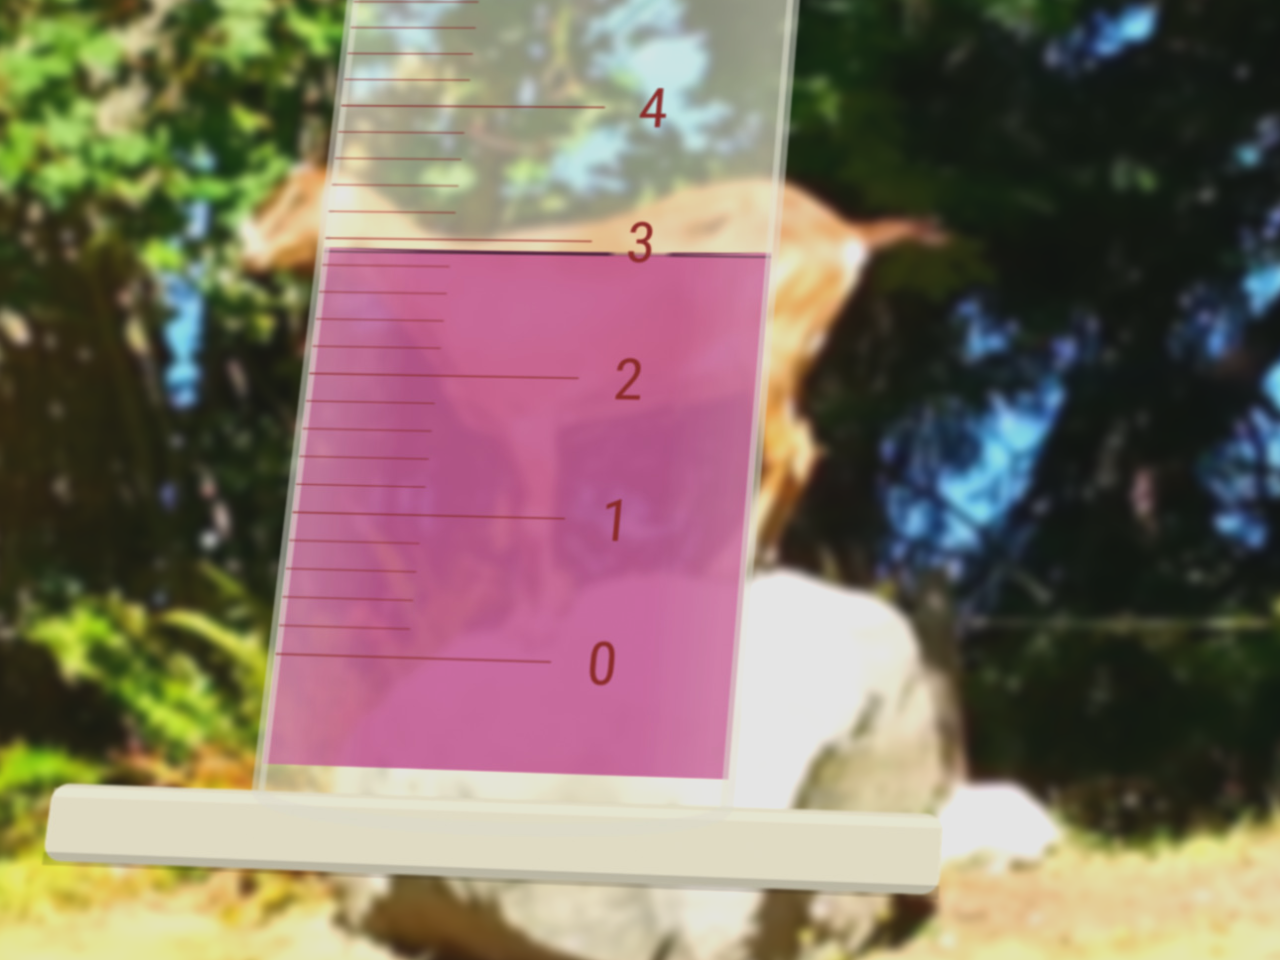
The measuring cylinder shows 2.9 mL
